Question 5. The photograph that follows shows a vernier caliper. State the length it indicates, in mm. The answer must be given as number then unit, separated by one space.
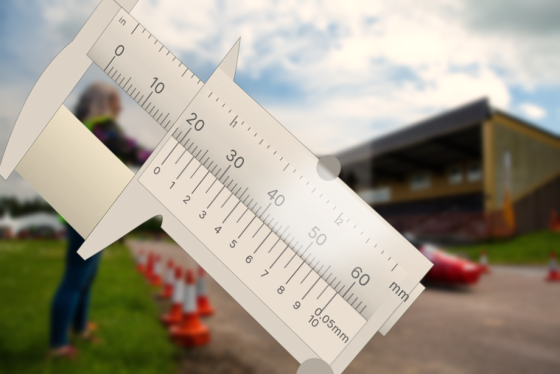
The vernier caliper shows 19.8 mm
